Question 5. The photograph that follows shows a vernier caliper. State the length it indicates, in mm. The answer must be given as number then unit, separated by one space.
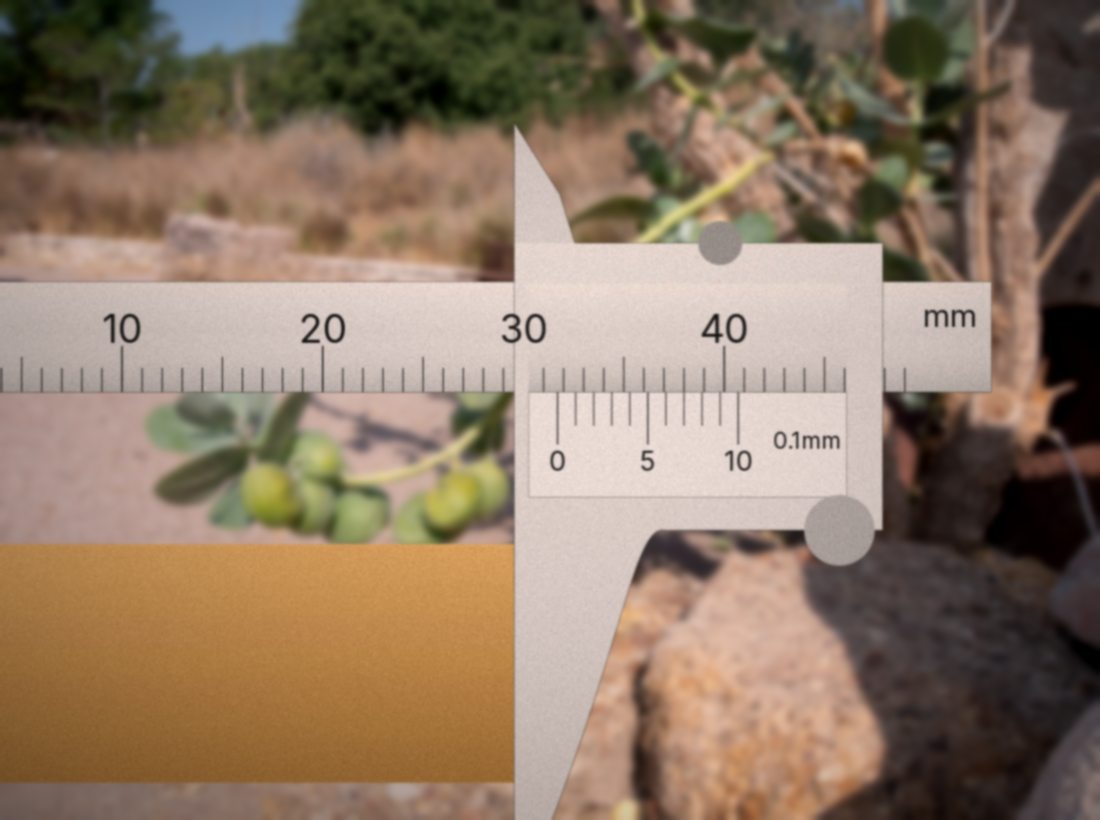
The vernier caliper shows 31.7 mm
